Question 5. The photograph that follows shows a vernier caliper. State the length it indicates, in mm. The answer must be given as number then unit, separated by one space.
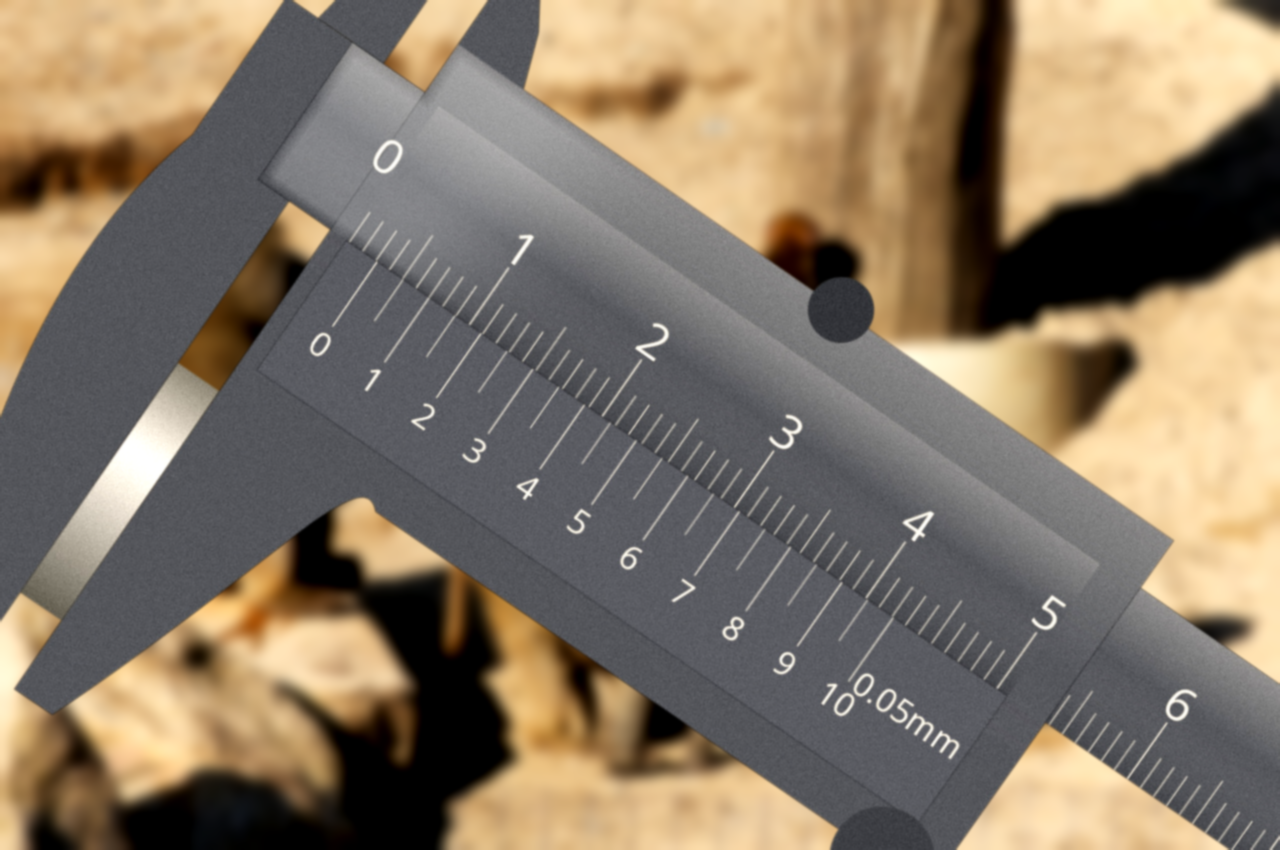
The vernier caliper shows 3.1 mm
